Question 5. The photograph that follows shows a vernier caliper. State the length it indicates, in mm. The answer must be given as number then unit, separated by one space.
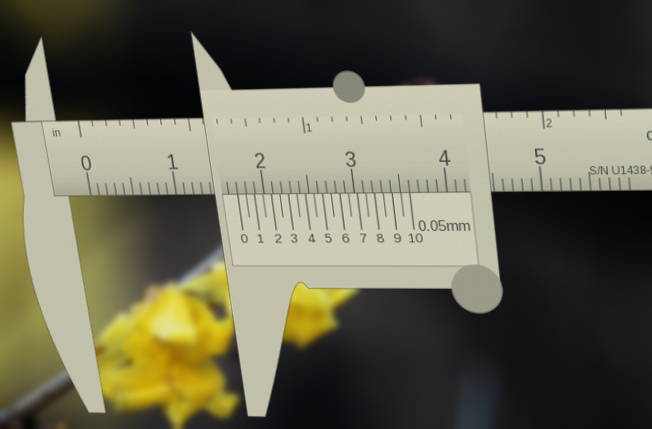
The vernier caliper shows 17.0 mm
